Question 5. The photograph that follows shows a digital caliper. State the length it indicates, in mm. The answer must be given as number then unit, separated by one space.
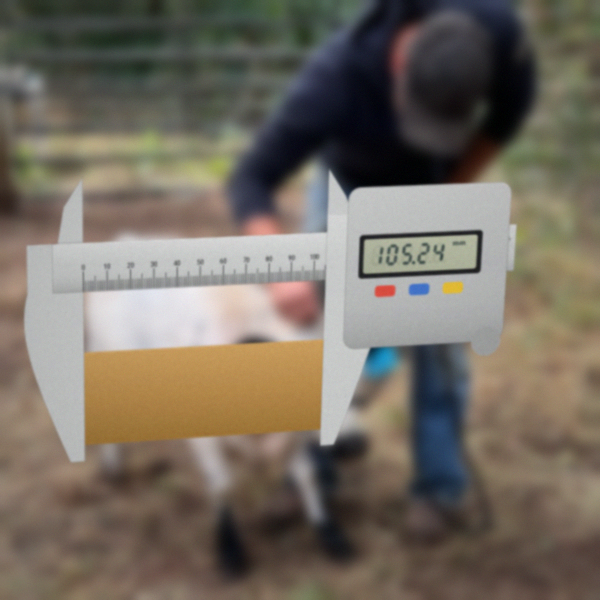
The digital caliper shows 105.24 mm
